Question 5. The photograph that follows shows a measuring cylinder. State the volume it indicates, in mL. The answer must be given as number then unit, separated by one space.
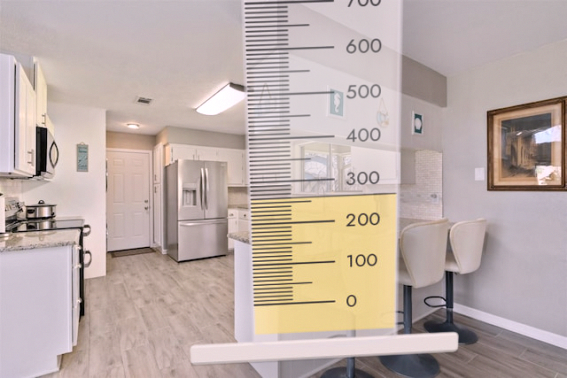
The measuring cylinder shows 260 mL
